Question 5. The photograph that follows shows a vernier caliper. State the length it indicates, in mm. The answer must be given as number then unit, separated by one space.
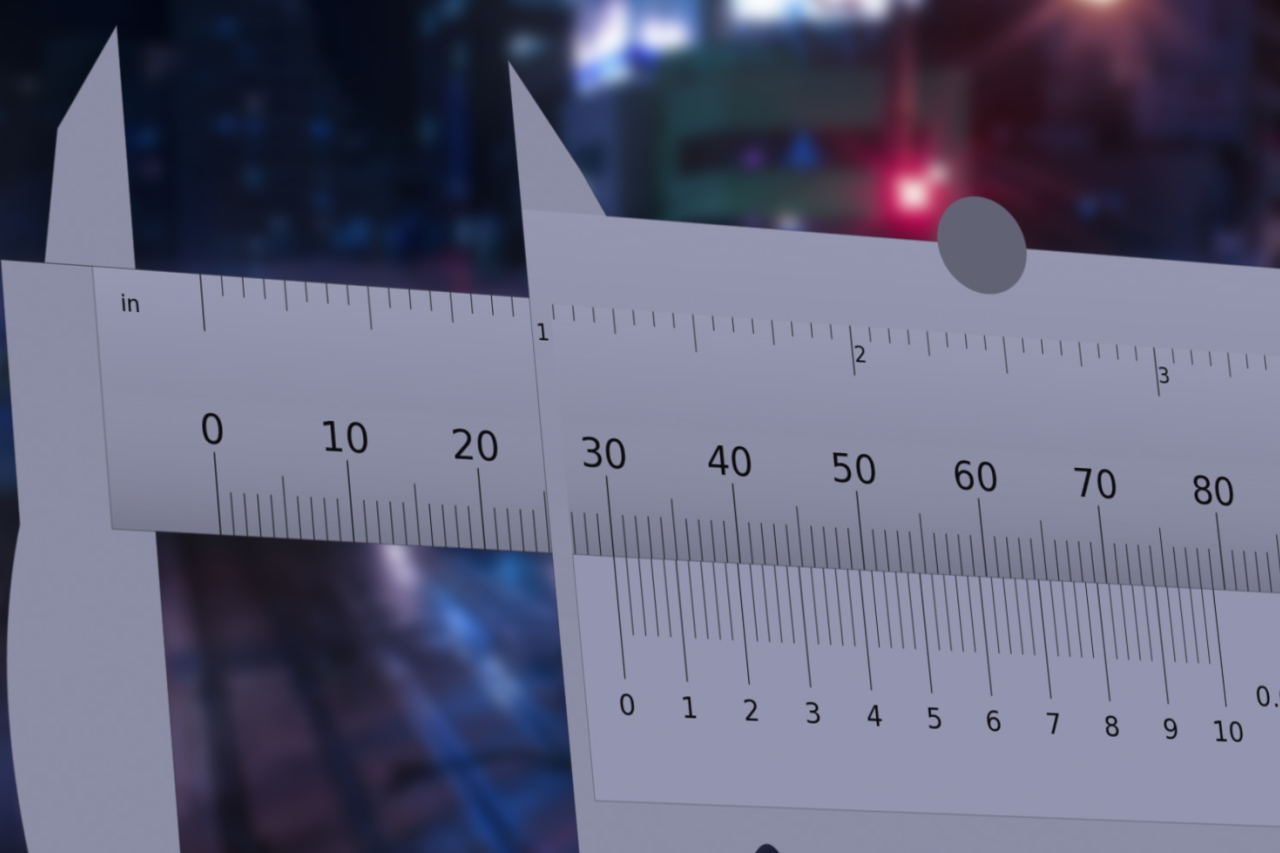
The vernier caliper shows 30.0 mm
